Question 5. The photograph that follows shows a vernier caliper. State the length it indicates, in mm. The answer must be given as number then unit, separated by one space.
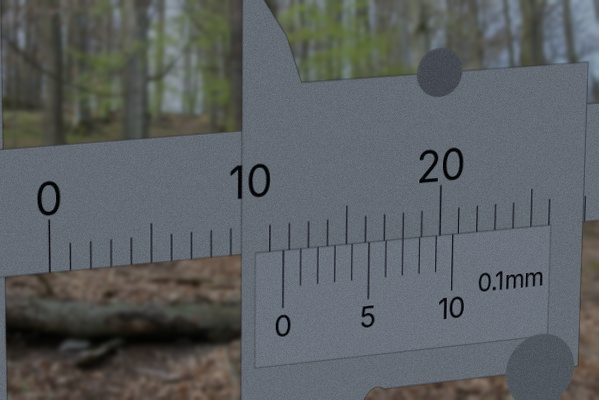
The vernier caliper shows 11.7 mm
